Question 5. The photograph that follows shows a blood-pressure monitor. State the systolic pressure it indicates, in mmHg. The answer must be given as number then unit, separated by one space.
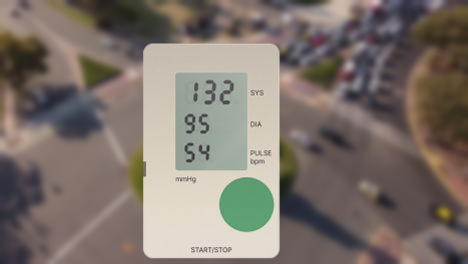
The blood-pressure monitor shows 132 mmHg
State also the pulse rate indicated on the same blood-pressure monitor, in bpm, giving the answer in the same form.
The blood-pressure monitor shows 54 bpm
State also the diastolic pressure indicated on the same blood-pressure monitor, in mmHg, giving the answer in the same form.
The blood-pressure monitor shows 95 mmHg
